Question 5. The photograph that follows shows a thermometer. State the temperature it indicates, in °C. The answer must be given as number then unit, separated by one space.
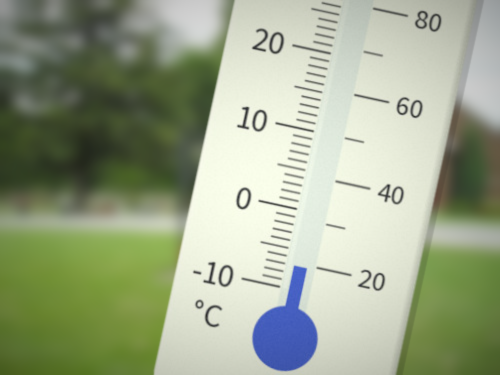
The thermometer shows -7 °C
